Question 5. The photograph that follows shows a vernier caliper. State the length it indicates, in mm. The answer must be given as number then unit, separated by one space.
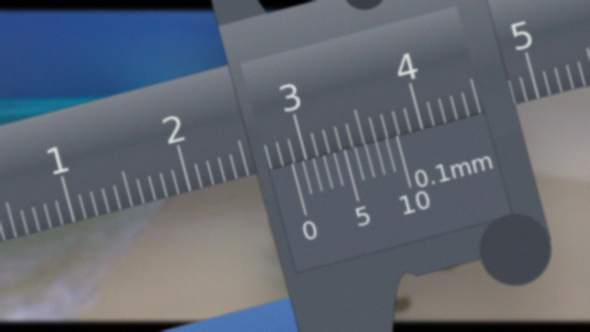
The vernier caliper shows 28.8 mm
